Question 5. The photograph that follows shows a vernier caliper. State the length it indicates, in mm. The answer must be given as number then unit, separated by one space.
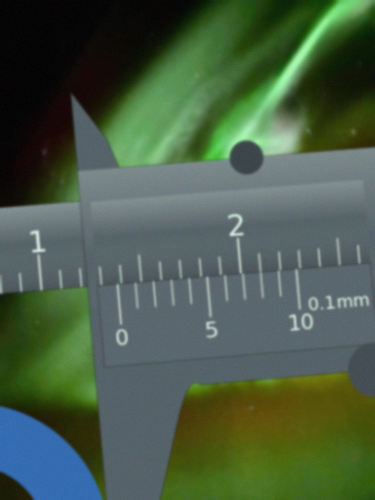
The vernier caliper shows 13.8 mm
